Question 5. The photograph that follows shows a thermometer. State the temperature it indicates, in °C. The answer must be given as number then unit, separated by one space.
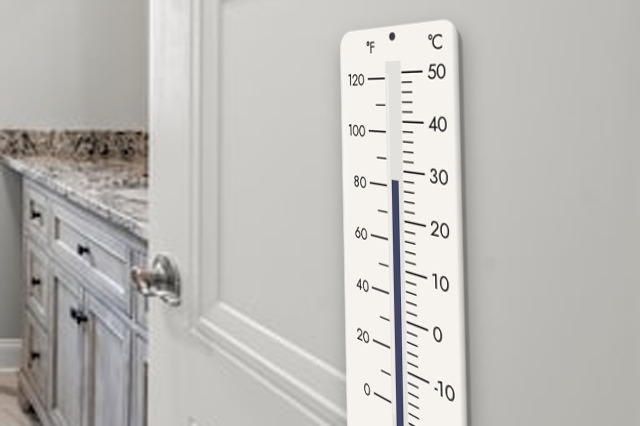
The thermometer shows 28 °C
